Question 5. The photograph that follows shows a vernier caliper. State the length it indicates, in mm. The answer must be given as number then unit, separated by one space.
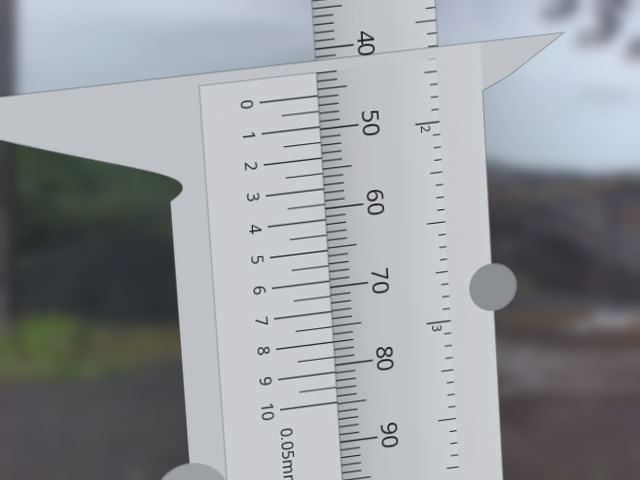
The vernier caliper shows 45.8 mm
